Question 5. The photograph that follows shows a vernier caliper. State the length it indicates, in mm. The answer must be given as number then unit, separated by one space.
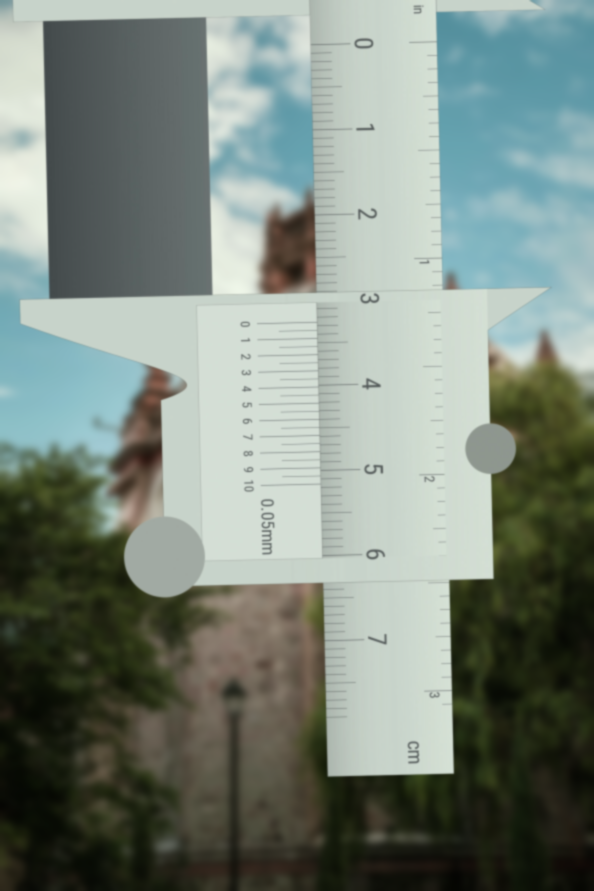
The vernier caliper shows 32.6 mm
